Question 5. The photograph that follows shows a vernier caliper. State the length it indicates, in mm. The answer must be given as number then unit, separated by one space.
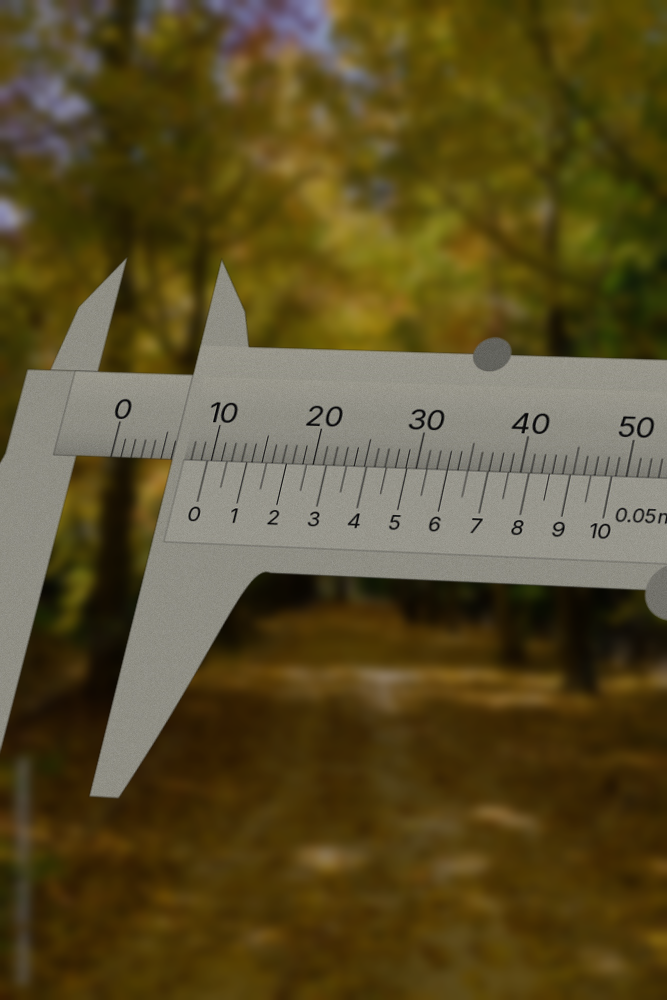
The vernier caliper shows 9.6 mm
